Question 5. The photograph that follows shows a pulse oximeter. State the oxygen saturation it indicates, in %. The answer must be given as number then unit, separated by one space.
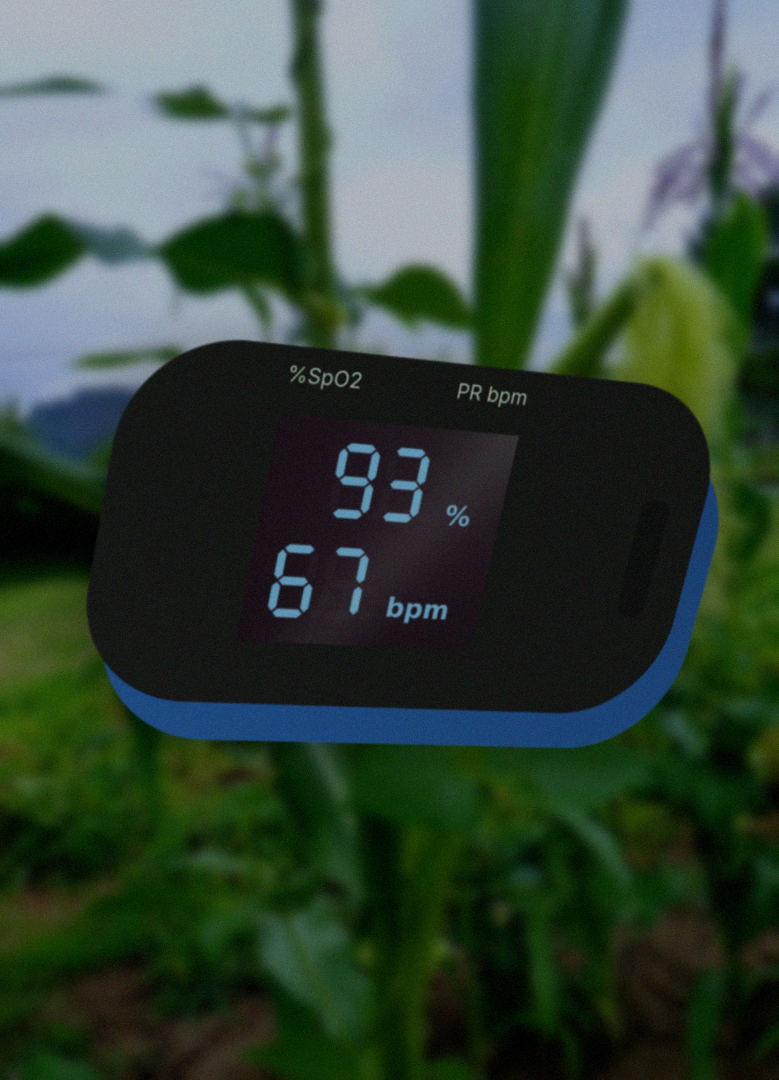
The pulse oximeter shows 93 %
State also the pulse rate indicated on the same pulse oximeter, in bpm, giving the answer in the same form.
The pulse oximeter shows 67 bpm
